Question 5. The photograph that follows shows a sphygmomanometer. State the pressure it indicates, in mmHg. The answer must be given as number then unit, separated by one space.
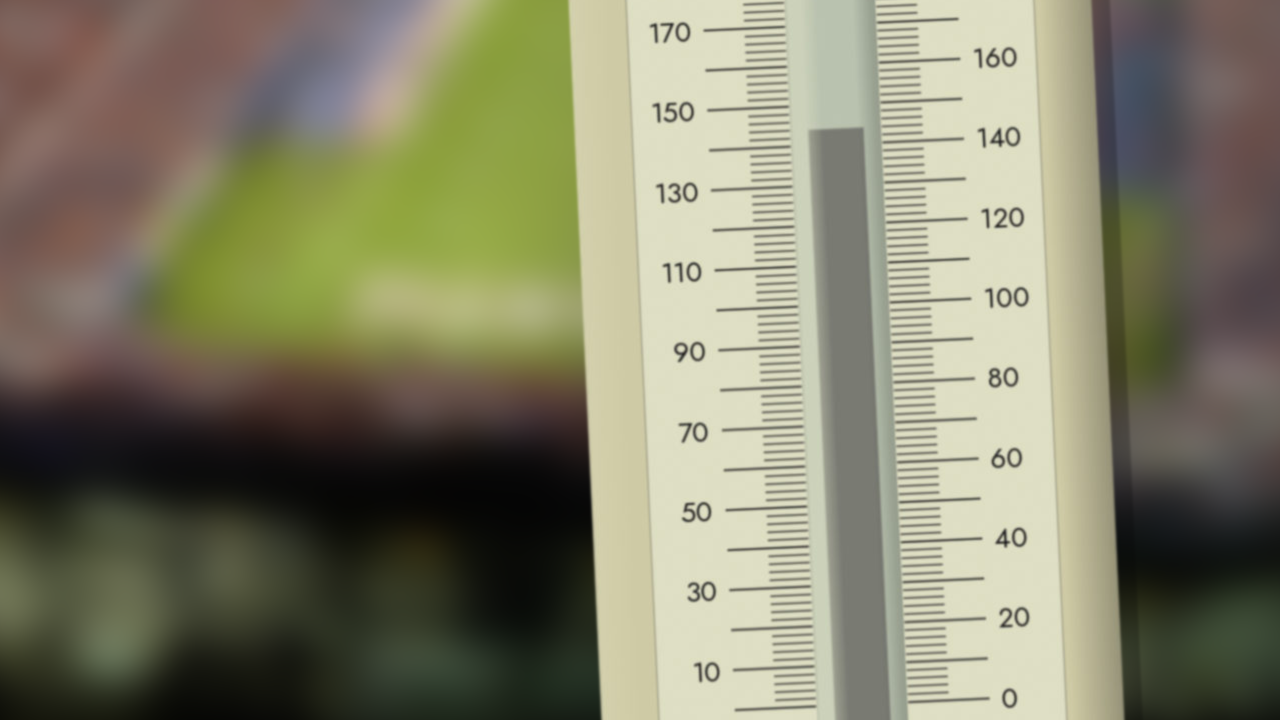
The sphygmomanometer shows 144 mmHg
